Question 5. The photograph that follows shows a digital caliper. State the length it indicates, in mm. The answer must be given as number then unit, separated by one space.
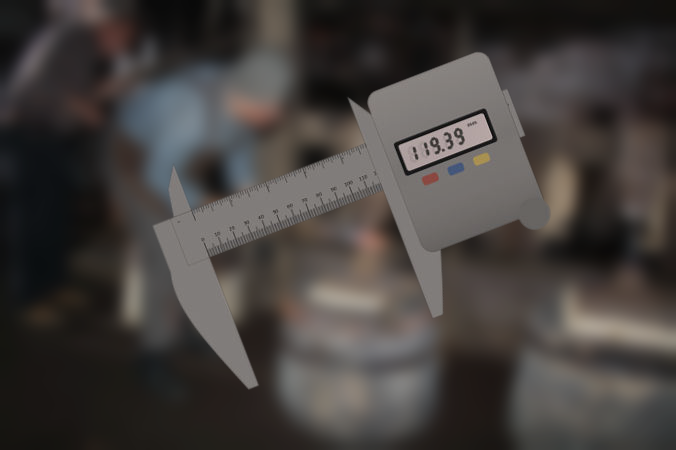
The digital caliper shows 119.39 mm
